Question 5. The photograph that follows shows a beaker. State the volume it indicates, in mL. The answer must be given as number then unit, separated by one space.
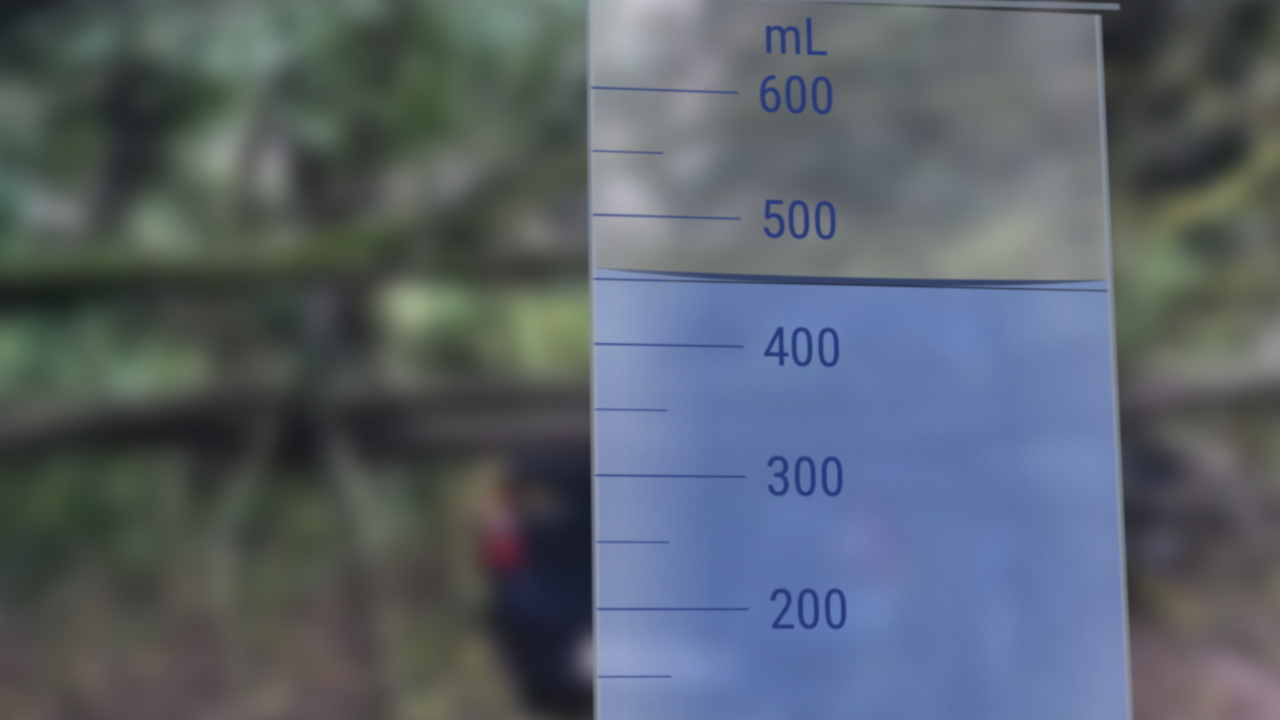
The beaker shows 450 mL
